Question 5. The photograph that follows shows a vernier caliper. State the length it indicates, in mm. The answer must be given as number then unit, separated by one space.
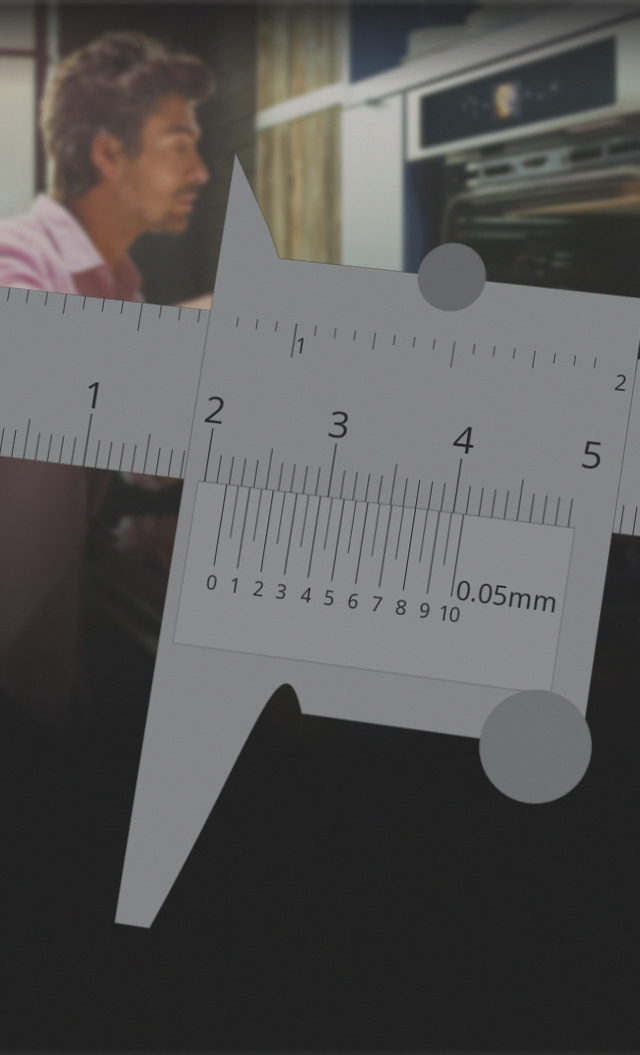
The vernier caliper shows 21.8 mm
